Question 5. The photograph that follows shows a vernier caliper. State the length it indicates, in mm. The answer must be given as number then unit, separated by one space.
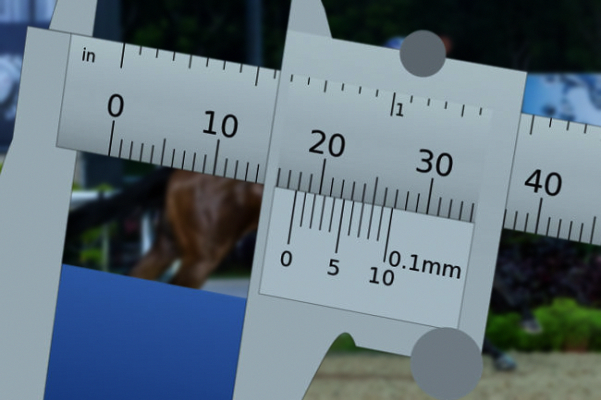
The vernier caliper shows 17.8 mm
